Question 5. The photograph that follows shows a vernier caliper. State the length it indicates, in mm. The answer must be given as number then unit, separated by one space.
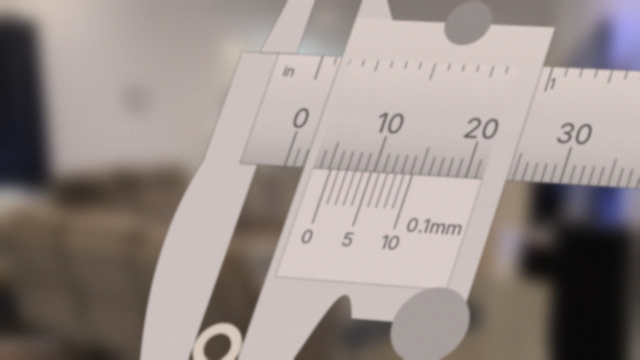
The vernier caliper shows 5.2 mm
